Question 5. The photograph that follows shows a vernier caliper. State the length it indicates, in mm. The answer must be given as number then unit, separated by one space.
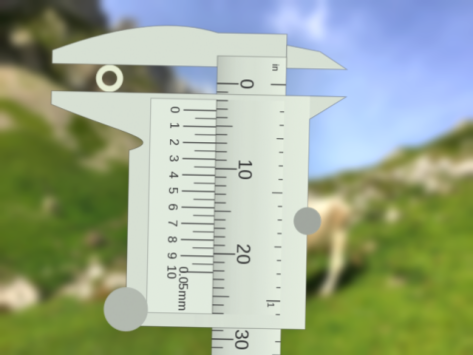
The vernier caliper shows 3.2 mm
